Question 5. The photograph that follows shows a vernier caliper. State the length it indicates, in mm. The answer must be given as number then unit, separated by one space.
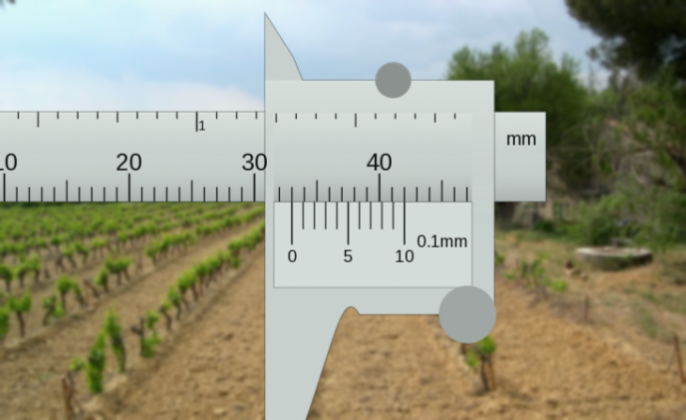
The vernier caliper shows 33.0 mm
